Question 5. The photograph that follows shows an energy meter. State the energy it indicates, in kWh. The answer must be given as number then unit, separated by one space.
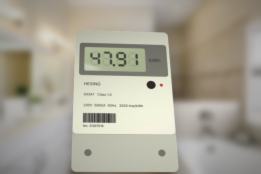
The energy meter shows 47.91 kWh
